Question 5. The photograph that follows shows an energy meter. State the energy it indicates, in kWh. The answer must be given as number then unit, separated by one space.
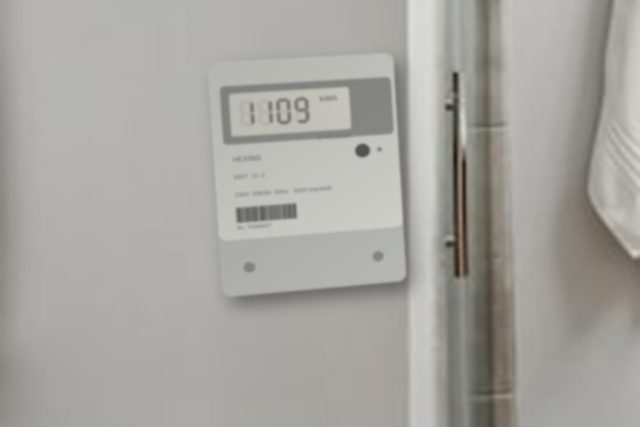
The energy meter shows 1109 kWh
